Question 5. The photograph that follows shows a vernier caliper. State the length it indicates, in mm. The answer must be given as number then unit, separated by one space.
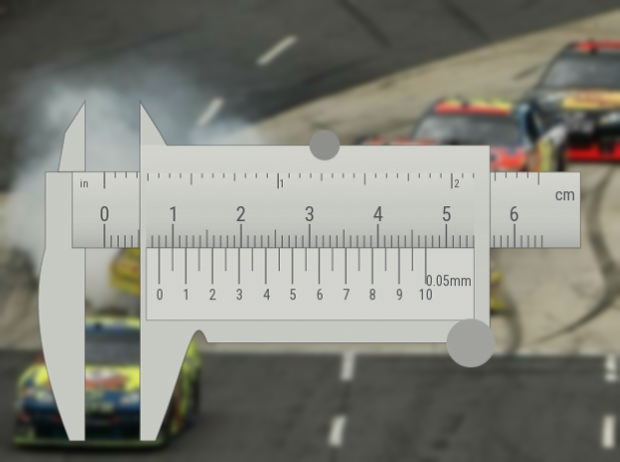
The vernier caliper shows 8.0 mm
